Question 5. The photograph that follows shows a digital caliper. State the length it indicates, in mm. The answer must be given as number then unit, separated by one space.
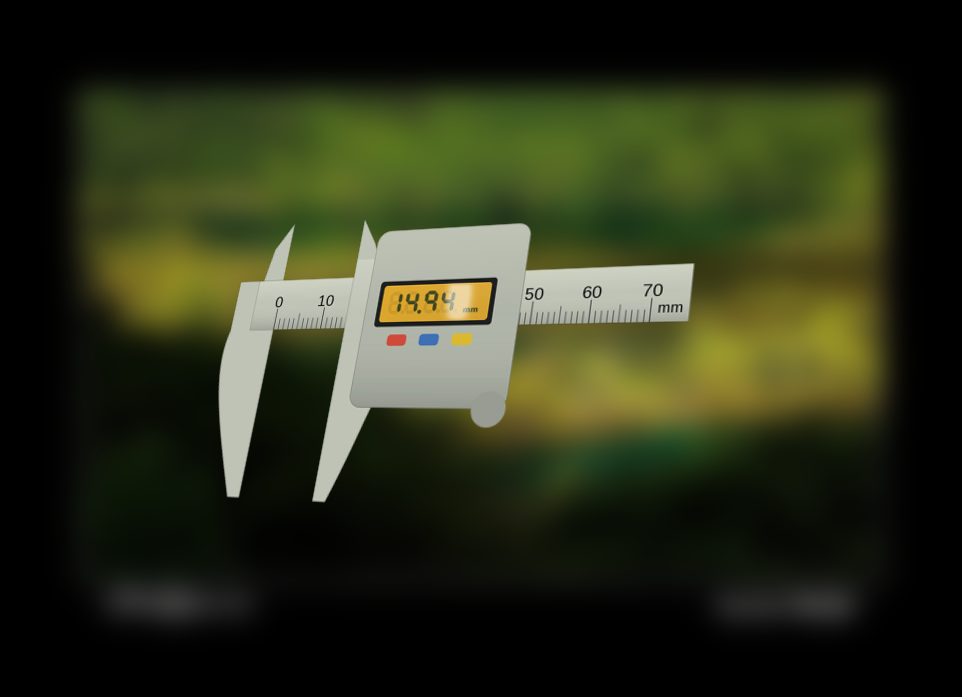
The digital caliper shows 14.94 mm
